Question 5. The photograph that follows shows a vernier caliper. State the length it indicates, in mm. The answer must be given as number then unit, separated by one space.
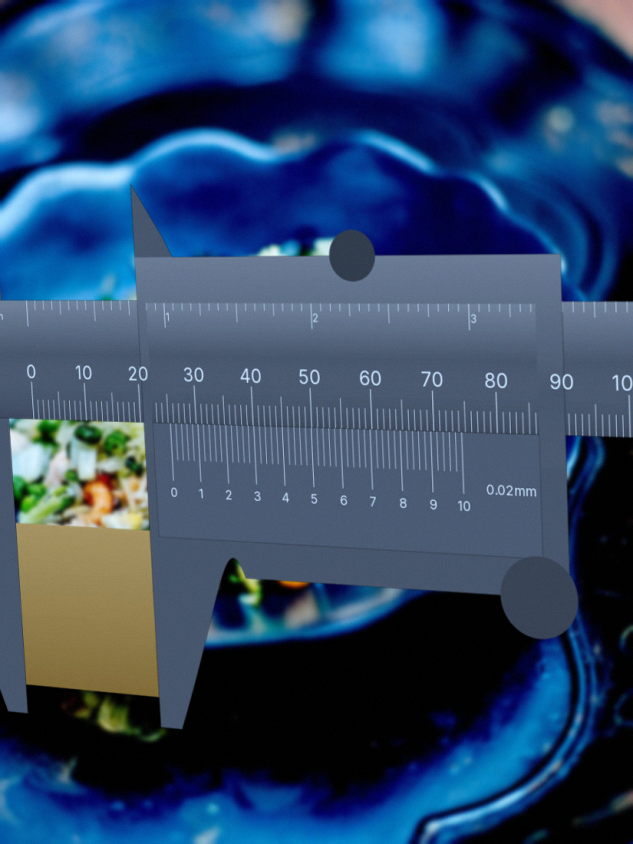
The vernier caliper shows 25.4 mm
